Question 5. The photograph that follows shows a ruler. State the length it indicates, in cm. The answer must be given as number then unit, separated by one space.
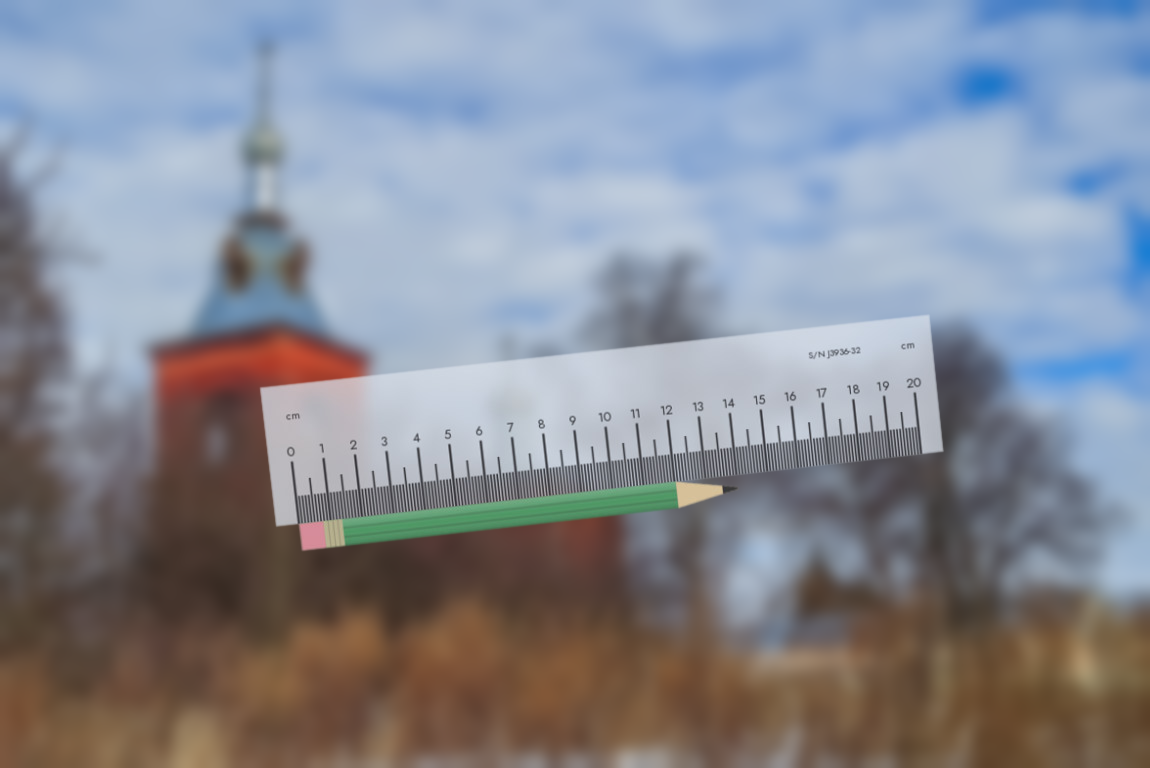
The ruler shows 14 cm
